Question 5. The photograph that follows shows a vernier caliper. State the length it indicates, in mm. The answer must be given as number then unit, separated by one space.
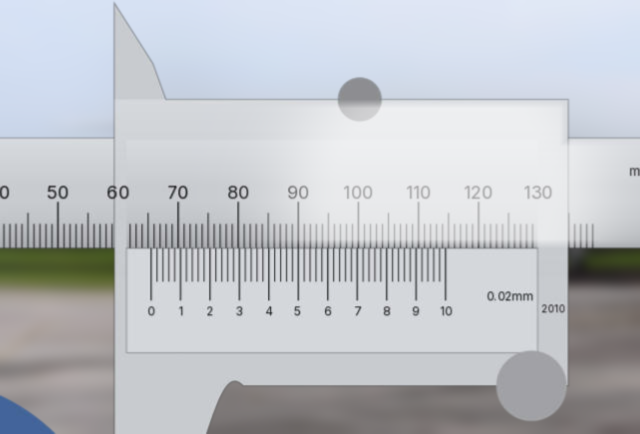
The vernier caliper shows 65.5 mm
